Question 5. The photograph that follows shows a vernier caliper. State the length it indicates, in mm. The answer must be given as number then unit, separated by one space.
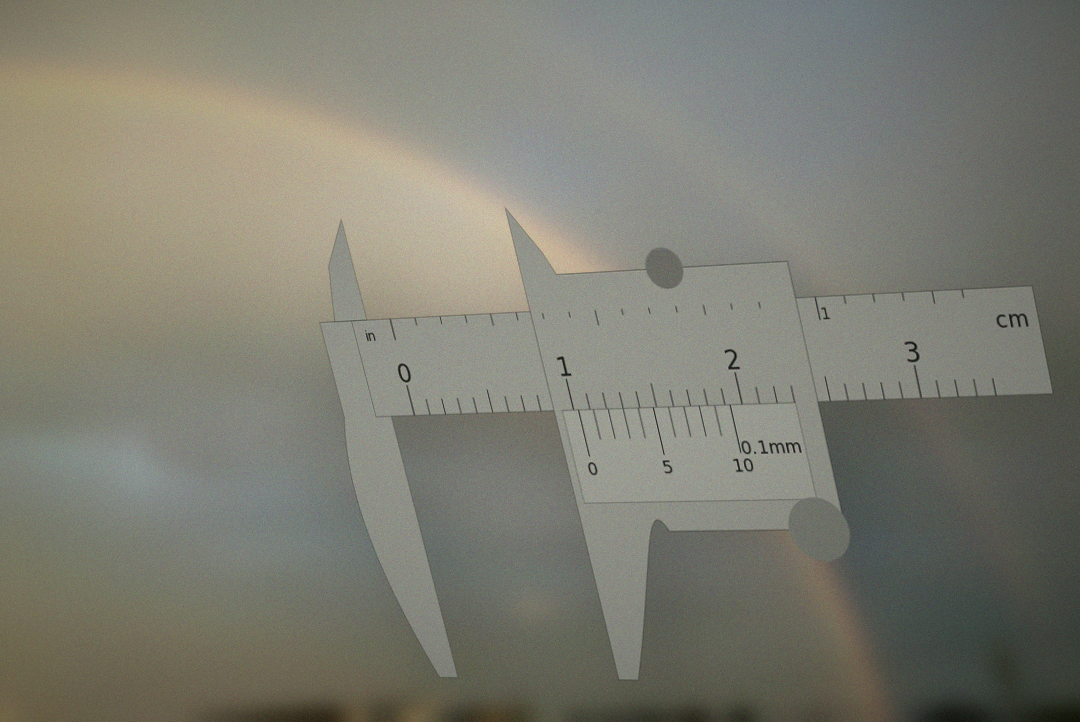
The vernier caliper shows 10.3 mm
